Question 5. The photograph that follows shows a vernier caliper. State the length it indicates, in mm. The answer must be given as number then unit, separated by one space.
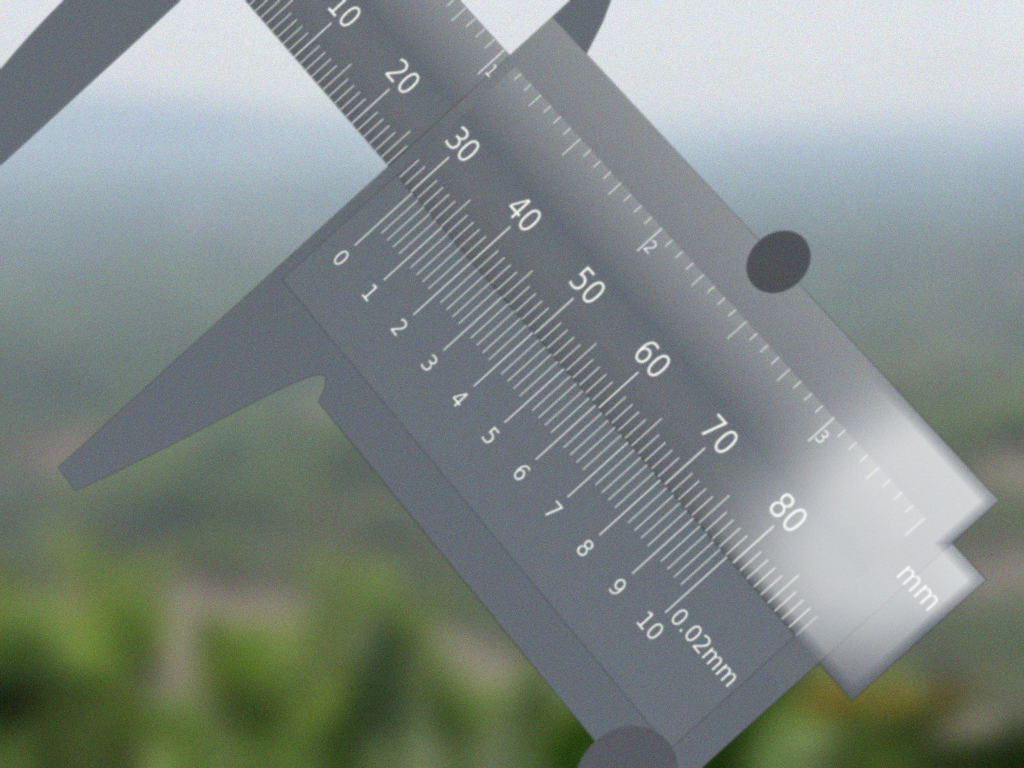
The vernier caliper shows 30.2 mm
